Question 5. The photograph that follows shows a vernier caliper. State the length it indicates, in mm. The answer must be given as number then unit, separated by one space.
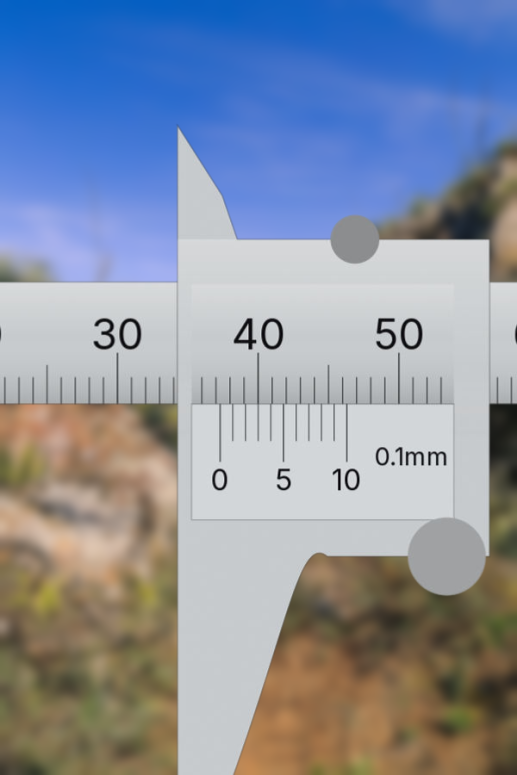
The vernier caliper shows 37.3 mm
